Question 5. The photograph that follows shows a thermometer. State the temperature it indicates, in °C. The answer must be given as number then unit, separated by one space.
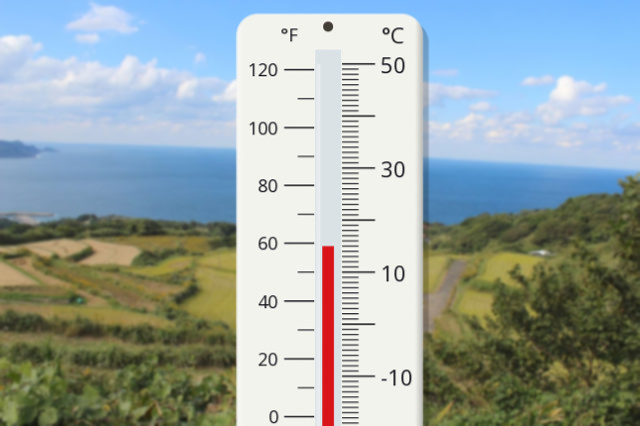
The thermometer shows 15 °C
